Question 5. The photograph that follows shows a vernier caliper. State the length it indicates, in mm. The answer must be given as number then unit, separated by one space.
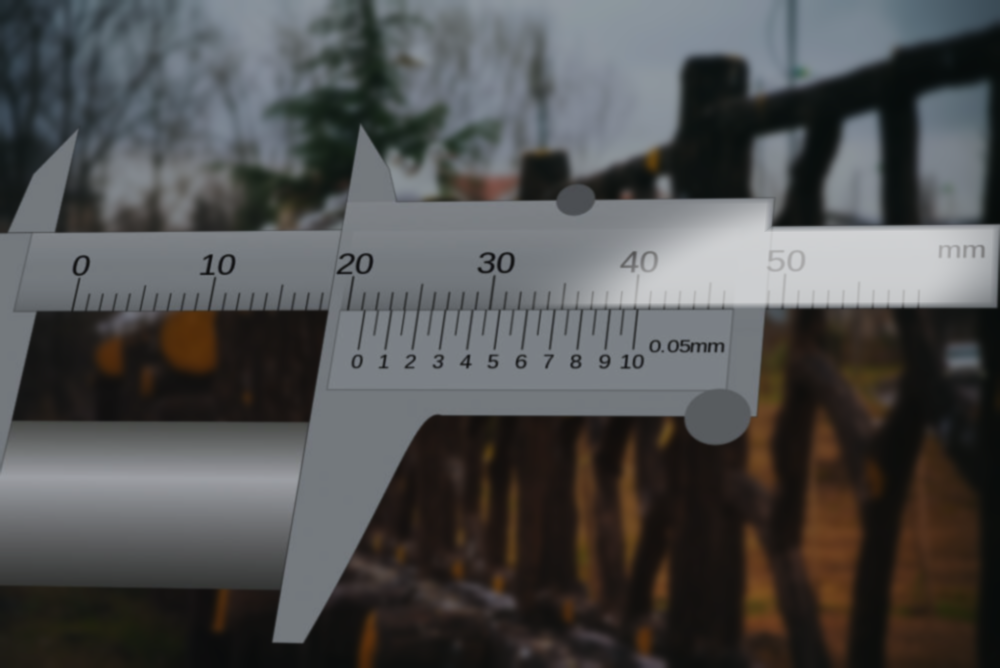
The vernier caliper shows 21.2 mm
